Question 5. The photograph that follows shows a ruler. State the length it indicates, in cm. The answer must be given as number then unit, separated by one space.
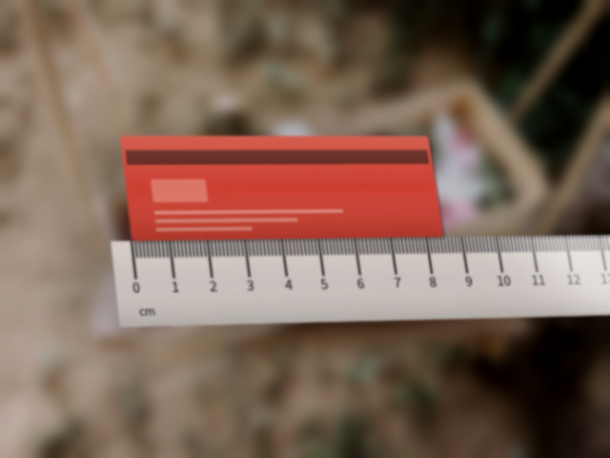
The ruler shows 8.5 cm
